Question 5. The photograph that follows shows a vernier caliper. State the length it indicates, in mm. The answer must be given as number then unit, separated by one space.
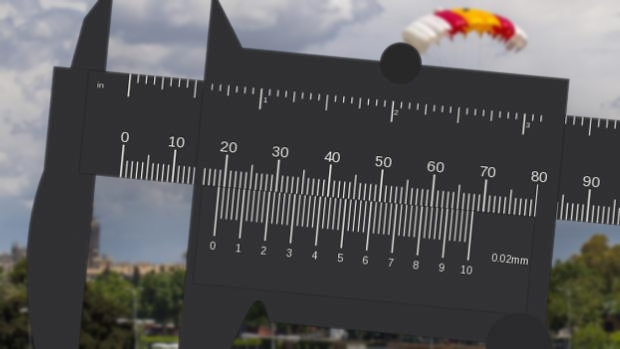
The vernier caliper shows 19.0 mm
